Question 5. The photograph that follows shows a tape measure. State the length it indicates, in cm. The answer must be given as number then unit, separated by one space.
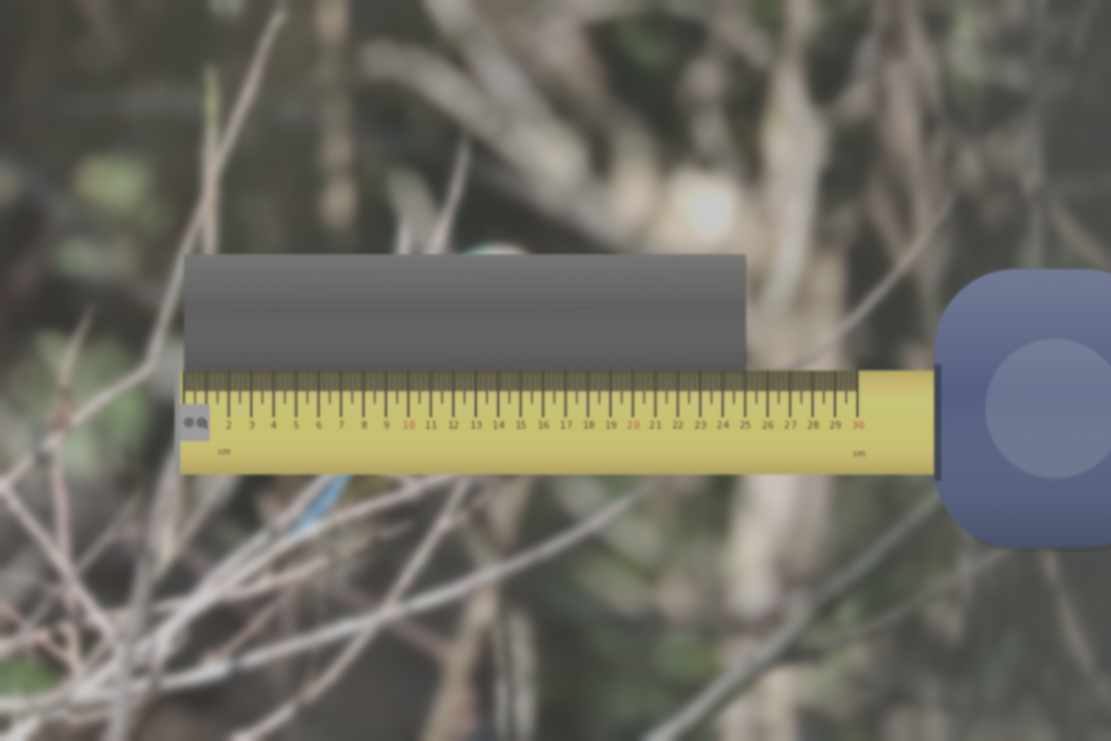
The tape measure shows 25 cm
